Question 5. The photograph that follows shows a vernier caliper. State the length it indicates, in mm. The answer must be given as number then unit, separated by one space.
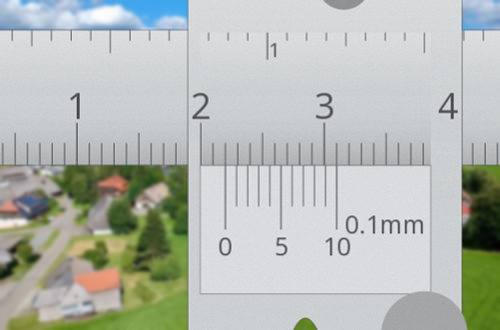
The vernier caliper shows 22.0 mm
